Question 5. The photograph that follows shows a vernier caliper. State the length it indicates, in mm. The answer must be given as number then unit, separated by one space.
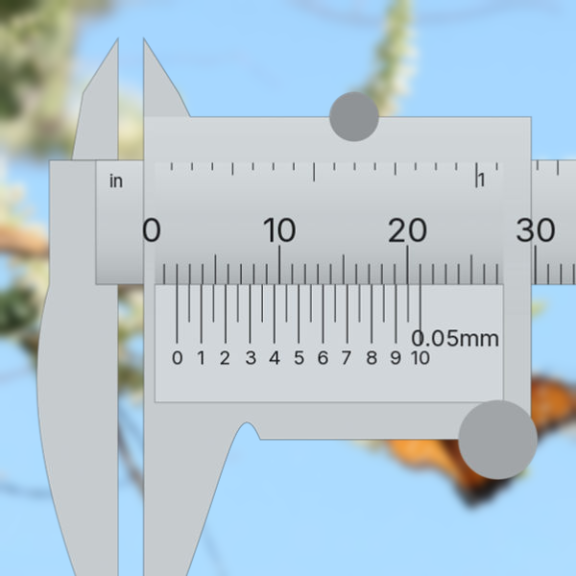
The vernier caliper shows 2.0 mm
